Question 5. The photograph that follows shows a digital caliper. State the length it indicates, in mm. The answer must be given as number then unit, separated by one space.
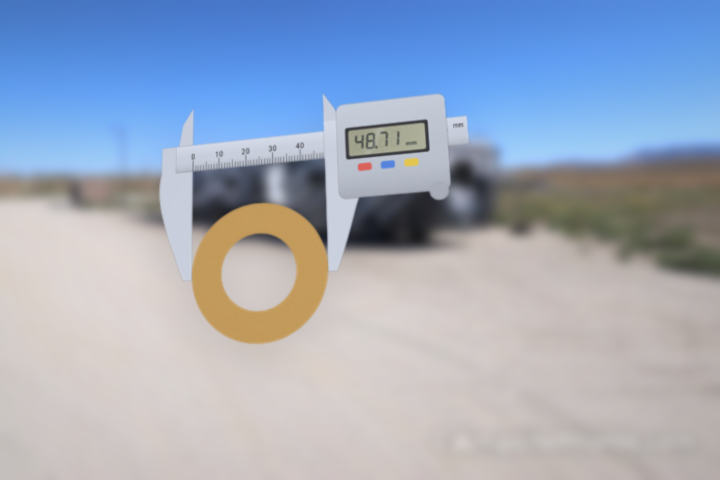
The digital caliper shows 48.71 mm
